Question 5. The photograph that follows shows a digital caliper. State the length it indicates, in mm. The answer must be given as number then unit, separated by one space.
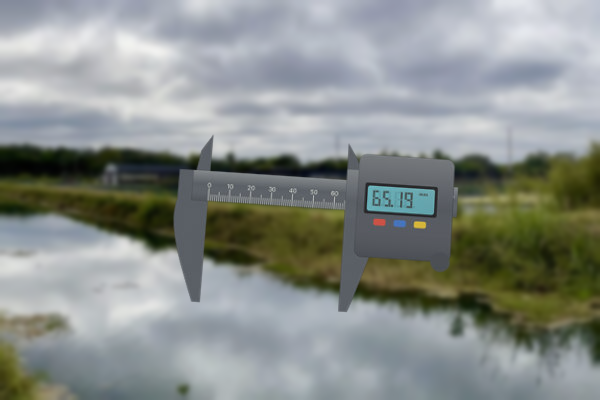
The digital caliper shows 65.19 mm
